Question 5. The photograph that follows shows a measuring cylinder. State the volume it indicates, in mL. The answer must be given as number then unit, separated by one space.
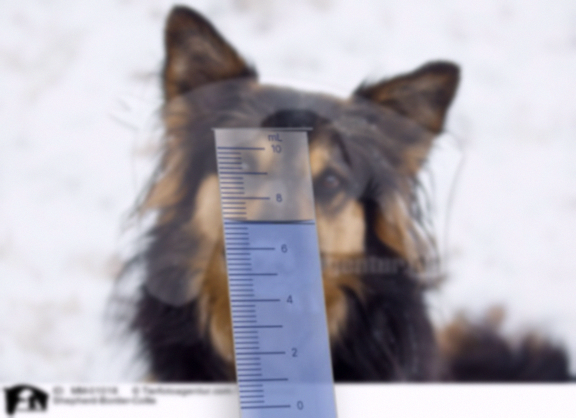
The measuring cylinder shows 7 mL
